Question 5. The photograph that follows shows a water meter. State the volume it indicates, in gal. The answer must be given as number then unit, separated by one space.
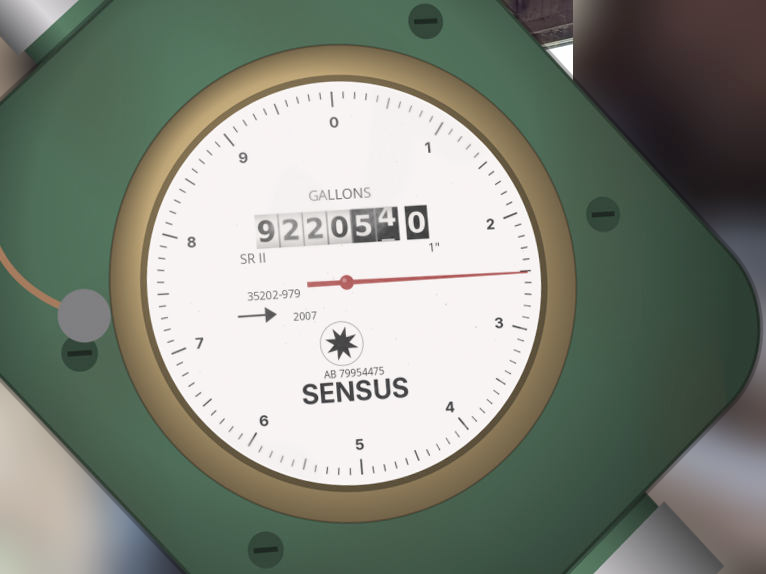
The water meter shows 9220542.5 gal
